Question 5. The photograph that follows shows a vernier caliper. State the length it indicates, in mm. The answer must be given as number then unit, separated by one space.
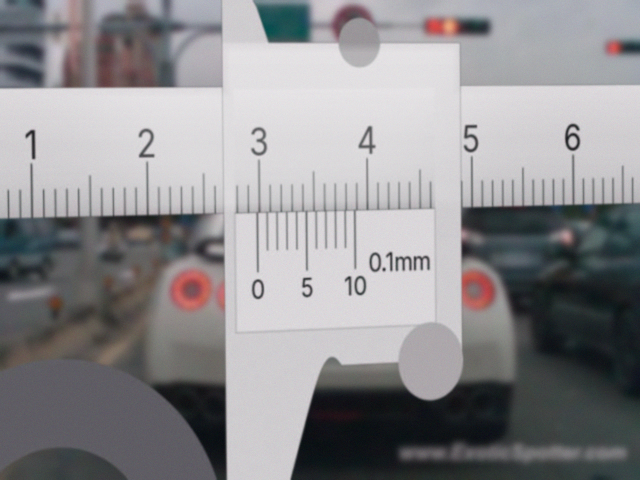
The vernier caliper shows 29.8 mm
